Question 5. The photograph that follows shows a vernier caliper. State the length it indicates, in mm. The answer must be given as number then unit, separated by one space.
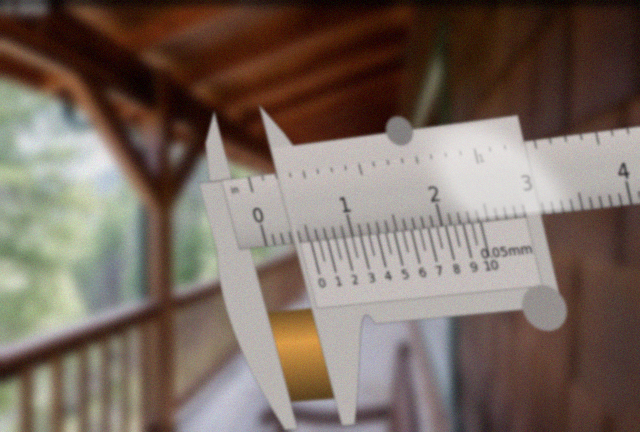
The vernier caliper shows 5.2 mm
